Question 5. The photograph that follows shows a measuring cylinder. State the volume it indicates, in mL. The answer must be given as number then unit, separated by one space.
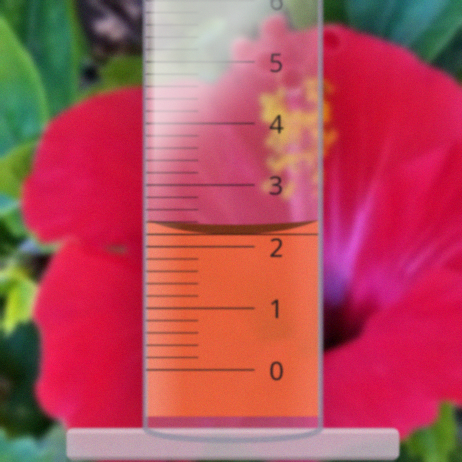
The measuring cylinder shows 2.2 mL
